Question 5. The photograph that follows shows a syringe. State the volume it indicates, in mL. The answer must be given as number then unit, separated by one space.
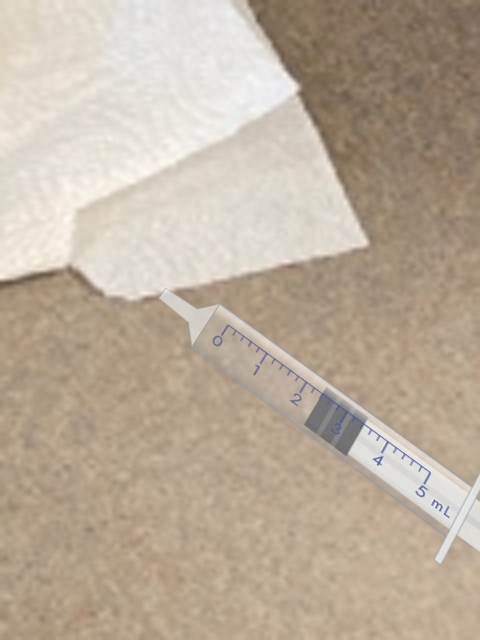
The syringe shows 2.4 mL
